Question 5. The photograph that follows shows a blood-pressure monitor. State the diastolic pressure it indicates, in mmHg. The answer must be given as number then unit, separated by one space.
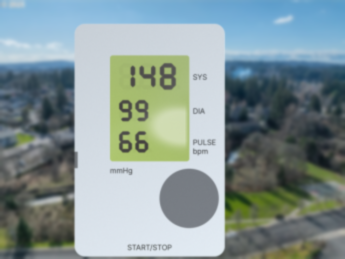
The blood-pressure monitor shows 99 mmHg
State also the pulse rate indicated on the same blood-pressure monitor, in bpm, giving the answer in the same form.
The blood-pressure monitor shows 66 bpm
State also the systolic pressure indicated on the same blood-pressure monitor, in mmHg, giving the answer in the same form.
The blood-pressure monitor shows 148 mmHg
